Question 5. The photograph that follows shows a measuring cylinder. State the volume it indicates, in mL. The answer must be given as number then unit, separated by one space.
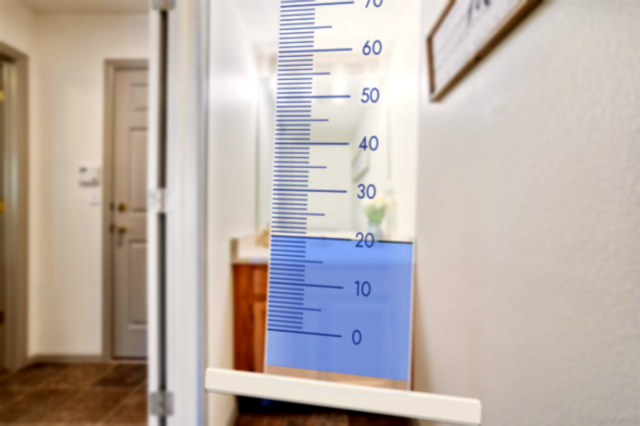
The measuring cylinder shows 20 mL
